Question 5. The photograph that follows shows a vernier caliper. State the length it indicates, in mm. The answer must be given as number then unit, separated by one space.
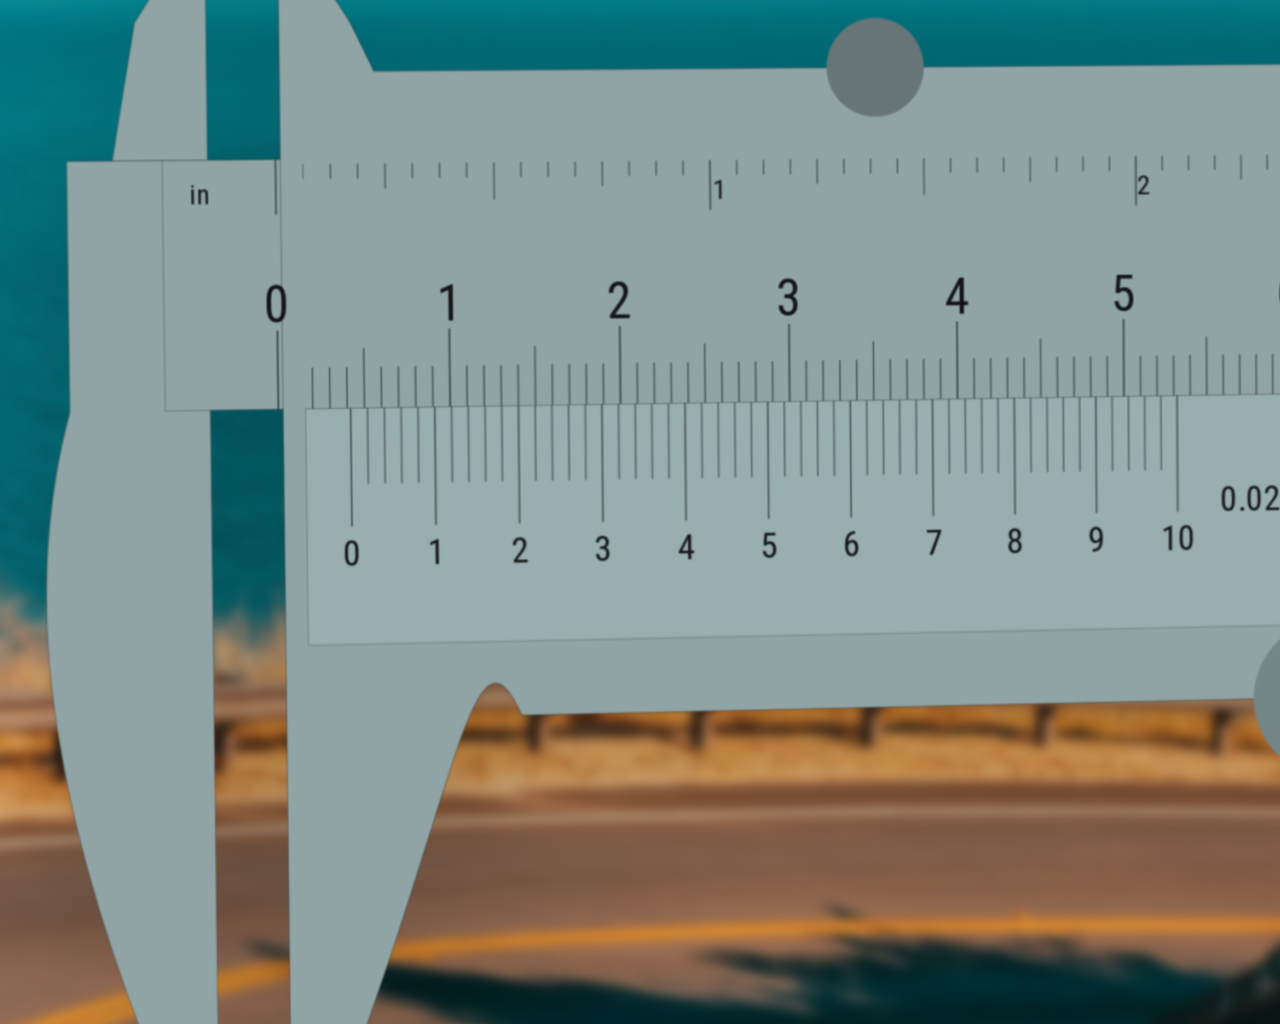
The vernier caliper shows 4.2 mm
